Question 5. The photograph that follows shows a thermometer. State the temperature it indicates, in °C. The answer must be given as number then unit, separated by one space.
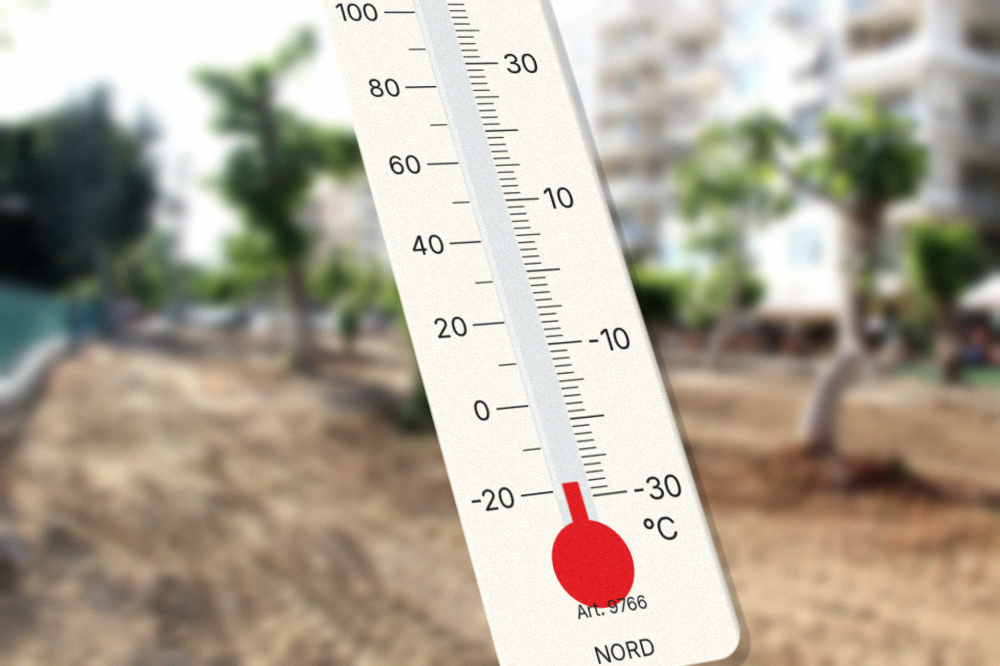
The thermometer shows -28 °C
